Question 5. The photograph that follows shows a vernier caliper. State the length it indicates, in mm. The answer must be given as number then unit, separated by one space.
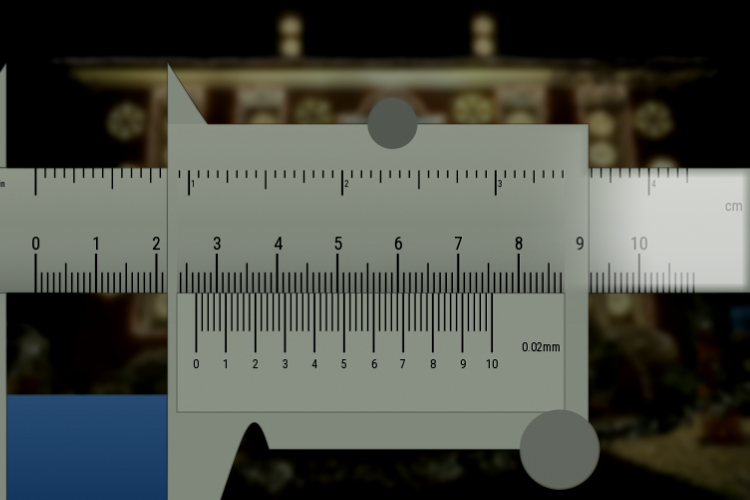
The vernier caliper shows 26.6 mm
